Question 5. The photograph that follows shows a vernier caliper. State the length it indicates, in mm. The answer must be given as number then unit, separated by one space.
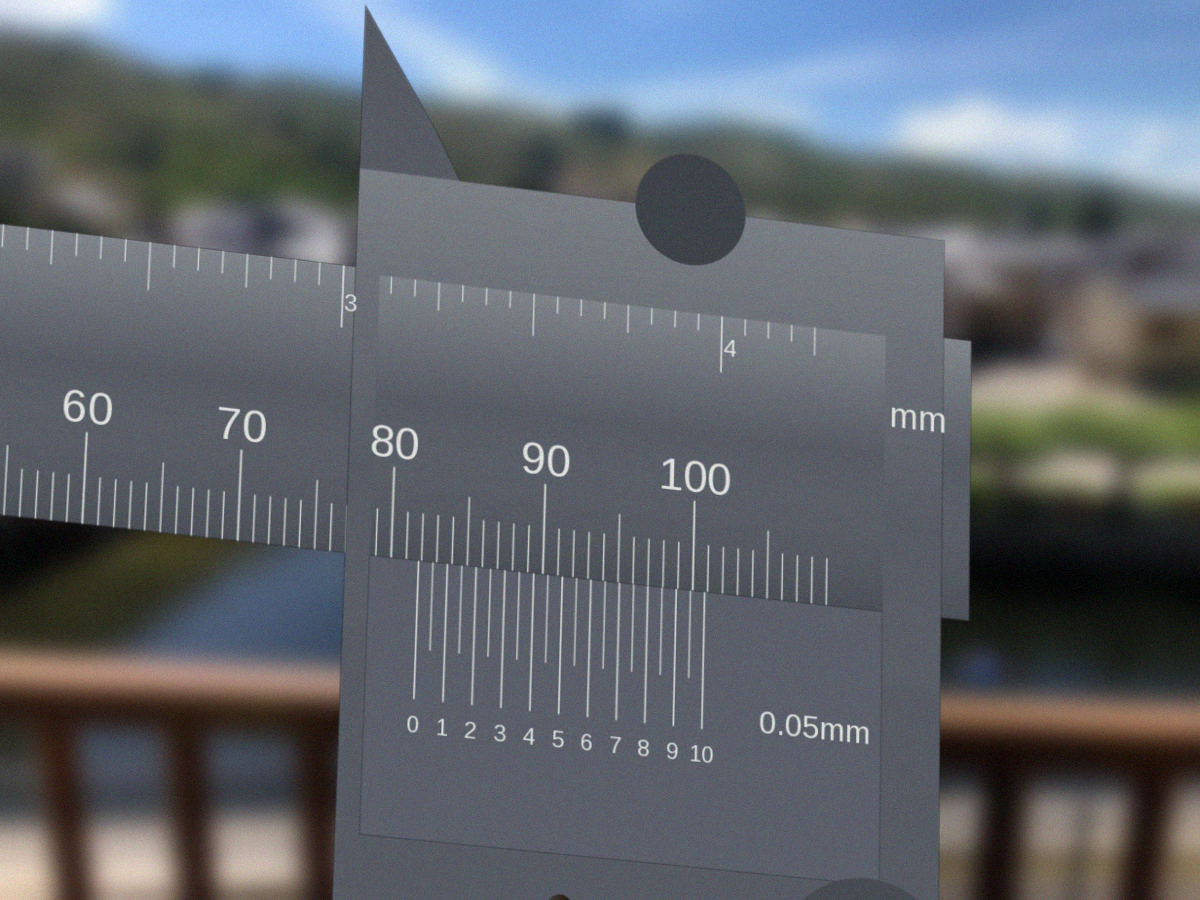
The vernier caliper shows 81.8 mm
